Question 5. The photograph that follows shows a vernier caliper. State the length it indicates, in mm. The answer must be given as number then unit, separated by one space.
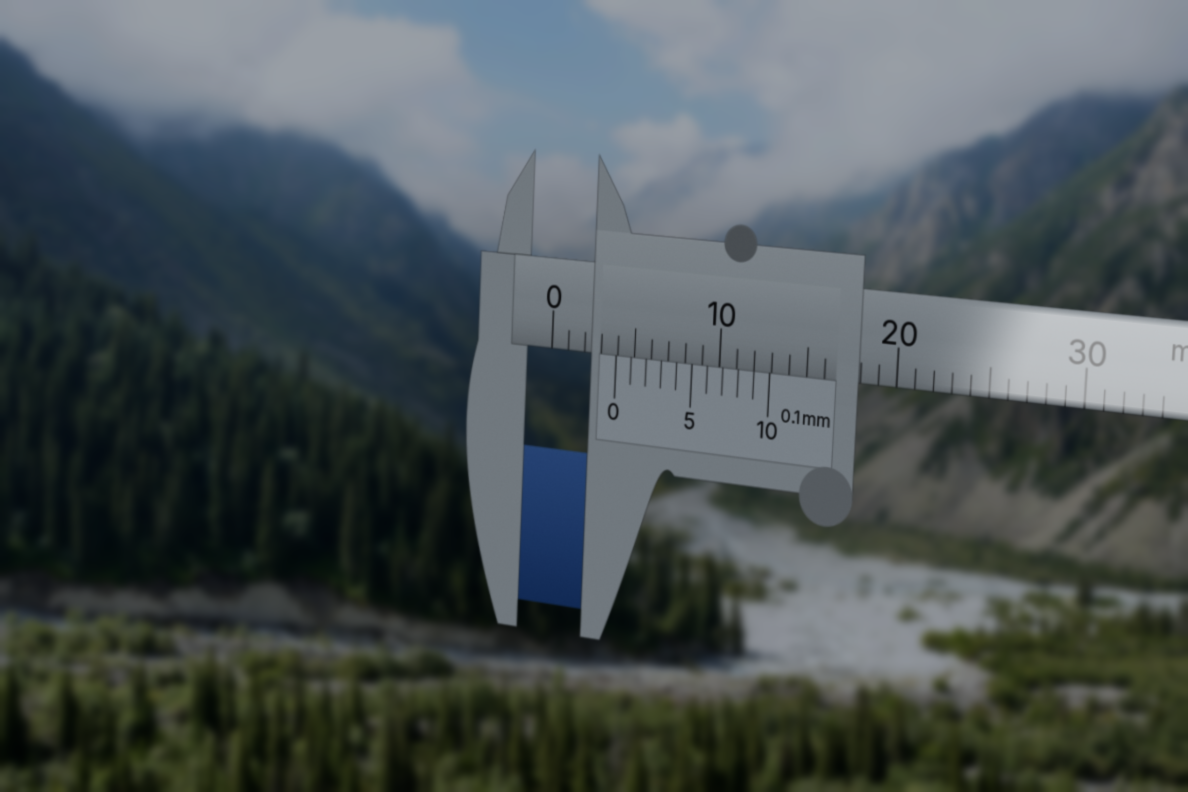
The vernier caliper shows 3.9 mm
